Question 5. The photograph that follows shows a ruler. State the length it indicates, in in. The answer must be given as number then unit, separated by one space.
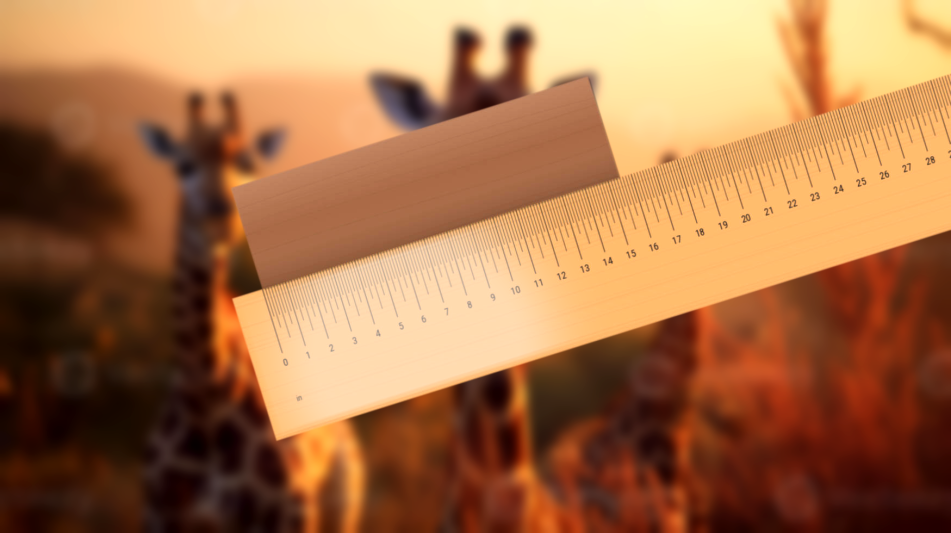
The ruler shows 15.5 in
